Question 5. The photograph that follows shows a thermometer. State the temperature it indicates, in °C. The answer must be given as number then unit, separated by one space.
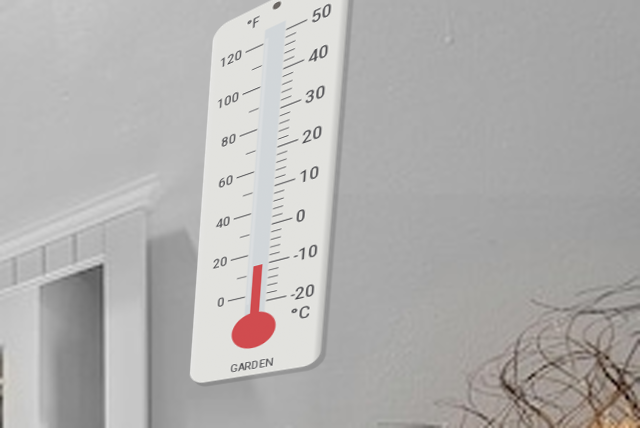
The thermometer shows -10 °C
